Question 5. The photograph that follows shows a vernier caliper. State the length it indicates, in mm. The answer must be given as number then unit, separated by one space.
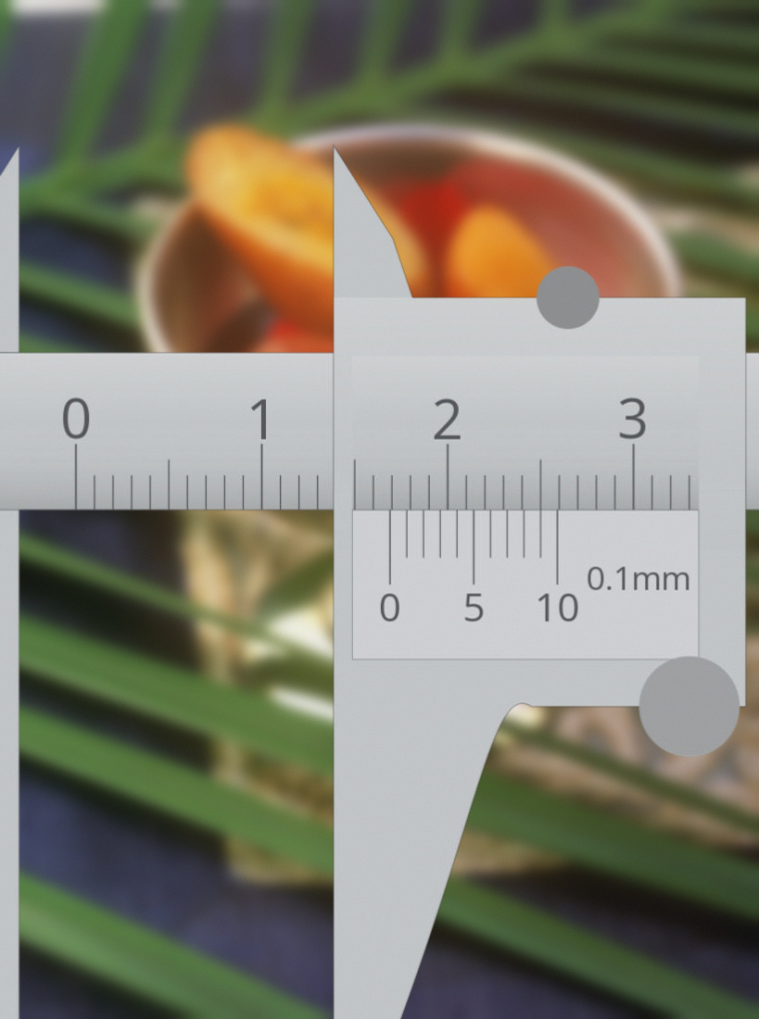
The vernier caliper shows 16.9 mm
